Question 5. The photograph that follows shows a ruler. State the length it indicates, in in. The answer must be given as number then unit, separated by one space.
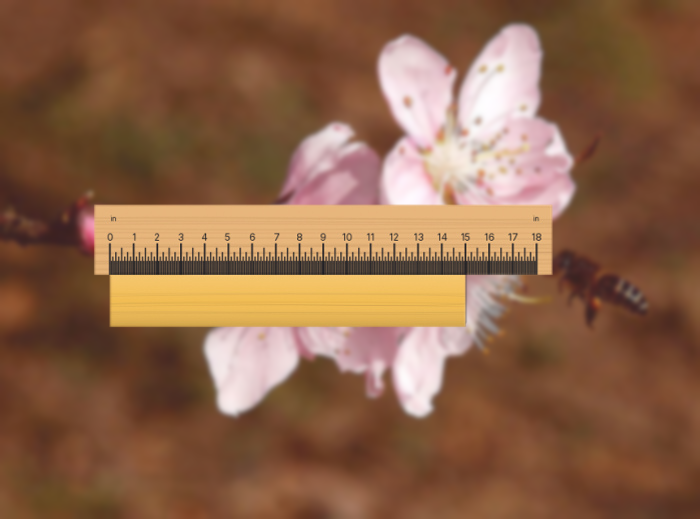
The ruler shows 15 in
